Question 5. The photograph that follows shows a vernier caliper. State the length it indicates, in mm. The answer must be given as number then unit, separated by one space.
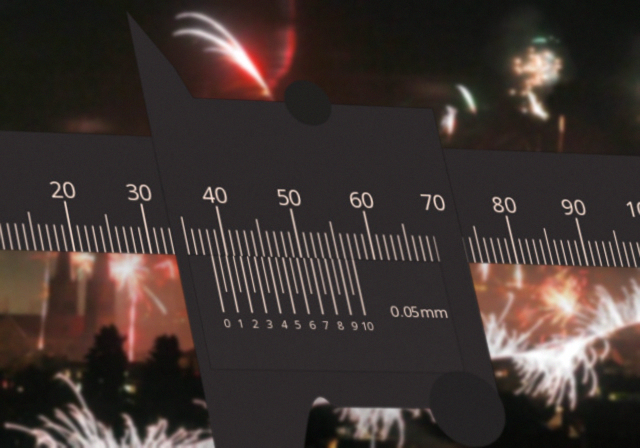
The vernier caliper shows 38.0 mm
